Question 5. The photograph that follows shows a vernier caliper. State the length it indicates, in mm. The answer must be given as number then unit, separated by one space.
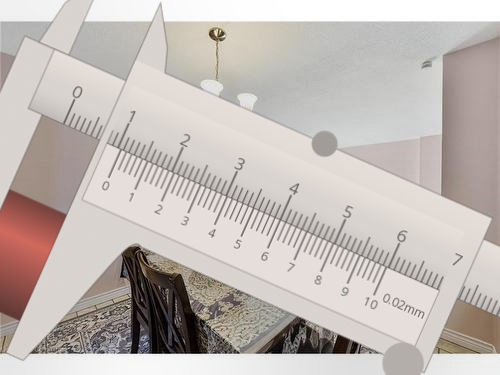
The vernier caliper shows 10.6 mm
